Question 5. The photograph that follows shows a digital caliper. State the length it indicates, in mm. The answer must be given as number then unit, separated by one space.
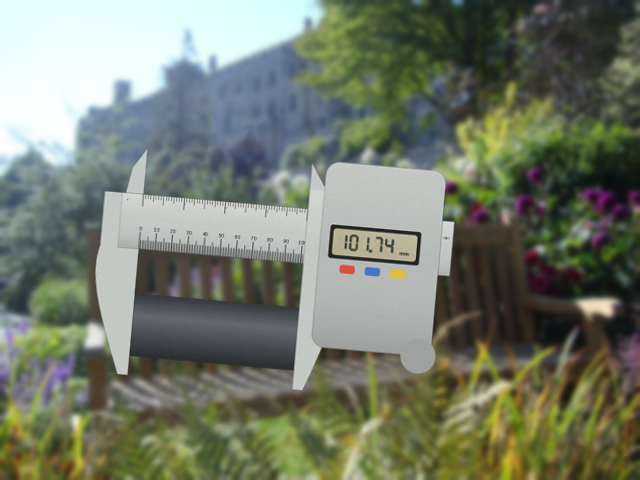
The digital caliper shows 101.74 mm
